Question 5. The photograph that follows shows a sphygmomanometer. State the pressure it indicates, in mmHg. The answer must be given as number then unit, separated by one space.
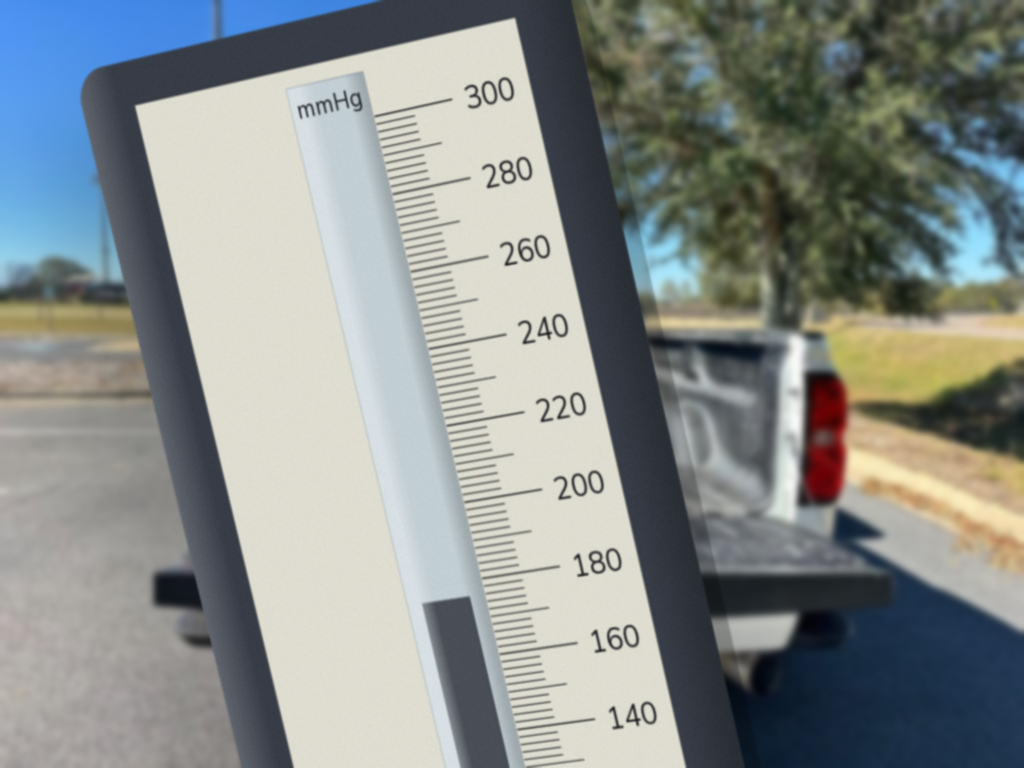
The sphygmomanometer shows 176 mmHg
